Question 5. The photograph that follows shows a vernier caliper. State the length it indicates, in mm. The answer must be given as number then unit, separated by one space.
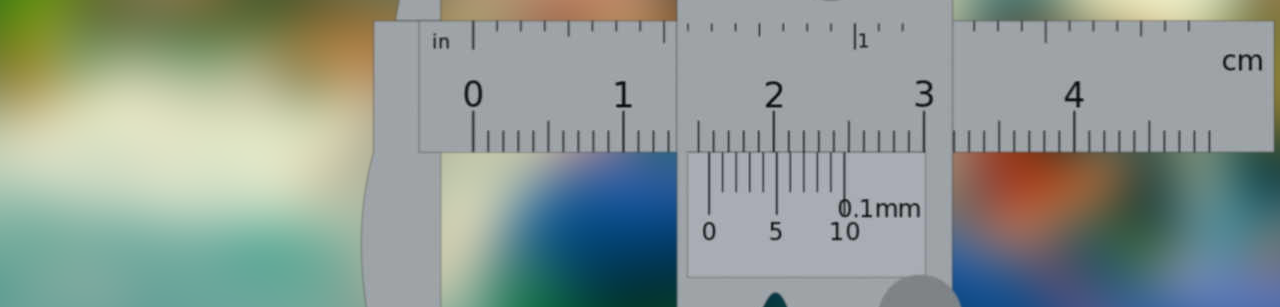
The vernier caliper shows 15.7 mm
